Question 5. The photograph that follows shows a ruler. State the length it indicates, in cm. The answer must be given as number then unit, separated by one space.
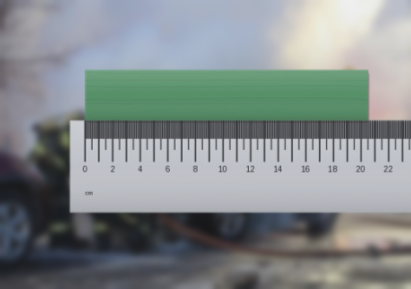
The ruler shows 20.5 cm
